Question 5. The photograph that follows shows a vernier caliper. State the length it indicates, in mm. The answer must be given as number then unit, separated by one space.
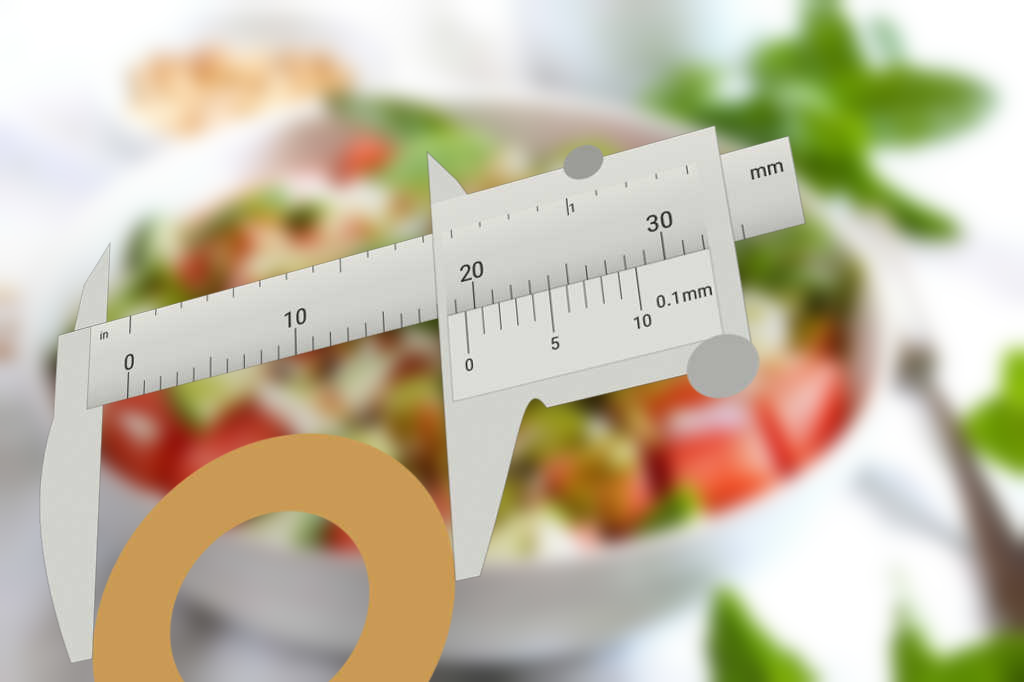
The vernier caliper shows 19.5 mm
